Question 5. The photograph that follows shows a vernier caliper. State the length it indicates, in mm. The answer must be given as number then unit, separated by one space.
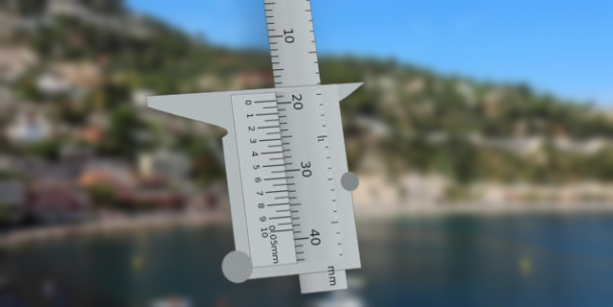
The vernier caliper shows 19.6 mm
